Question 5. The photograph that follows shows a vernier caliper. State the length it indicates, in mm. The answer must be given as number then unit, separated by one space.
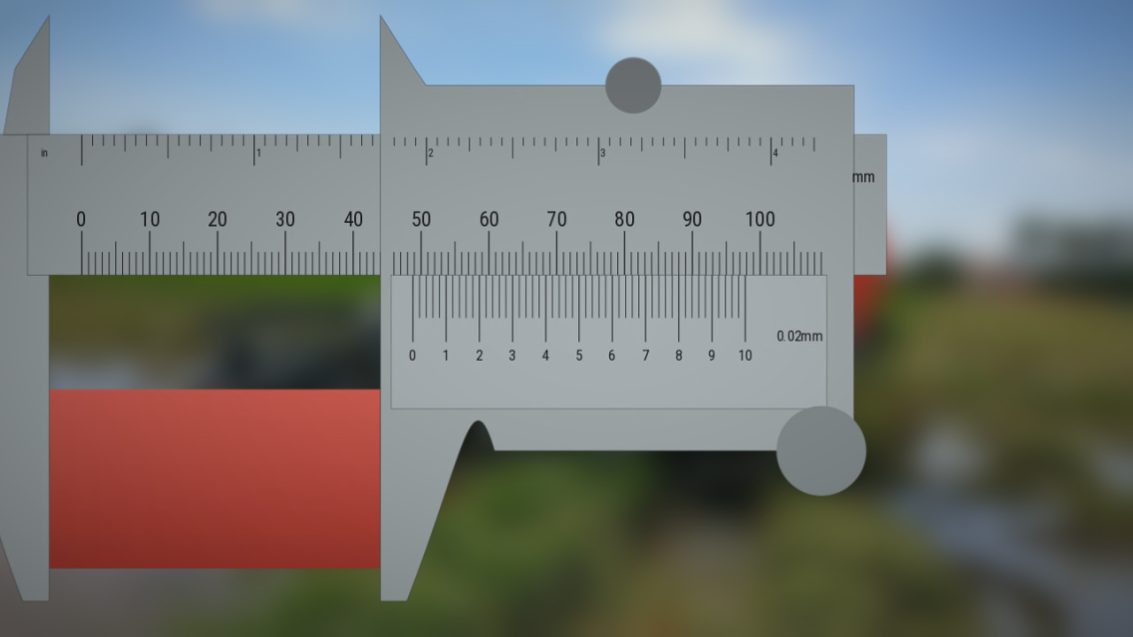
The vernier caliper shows 48.8 mm
